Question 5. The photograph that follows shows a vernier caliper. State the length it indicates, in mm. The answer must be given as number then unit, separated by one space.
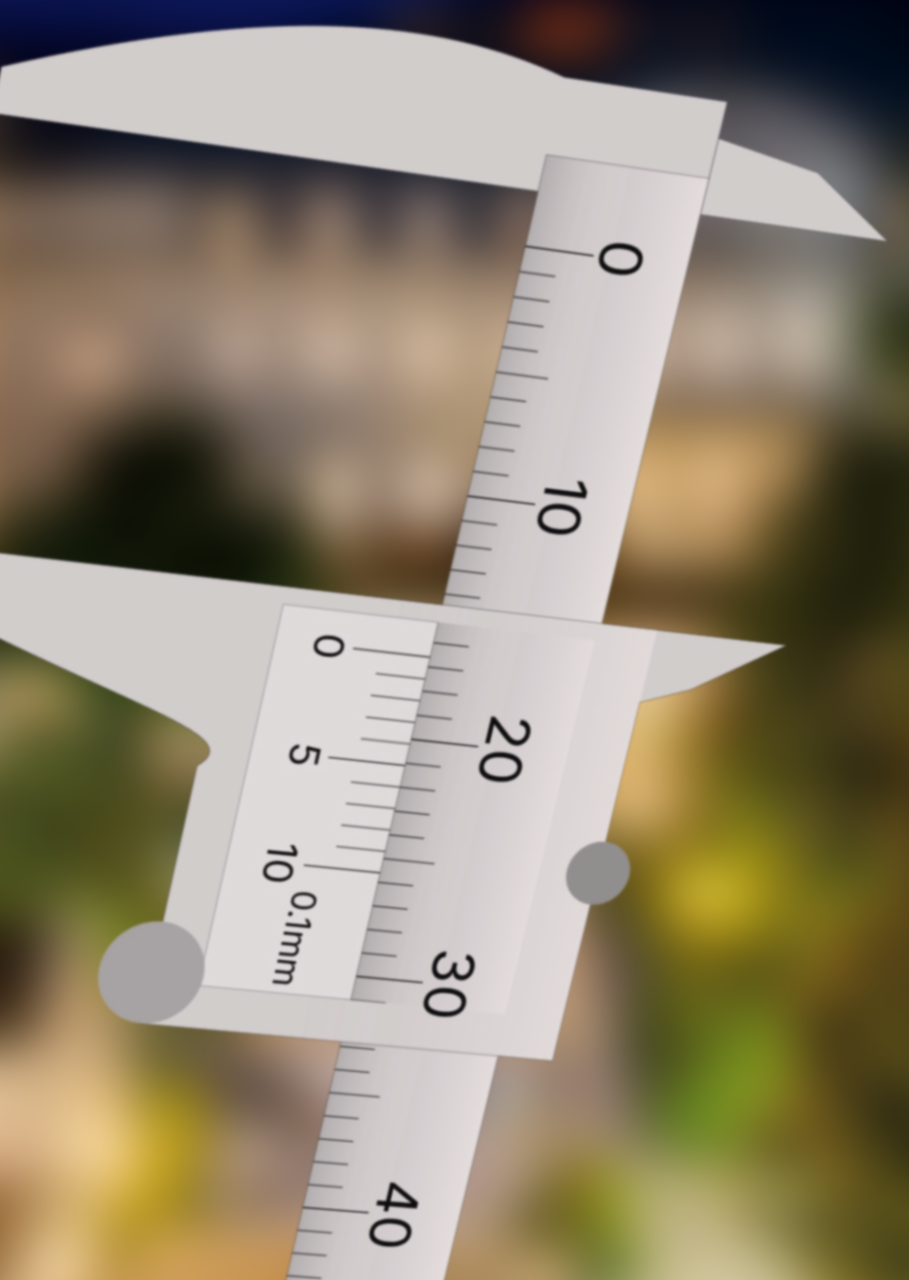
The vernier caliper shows 16.6 mm
